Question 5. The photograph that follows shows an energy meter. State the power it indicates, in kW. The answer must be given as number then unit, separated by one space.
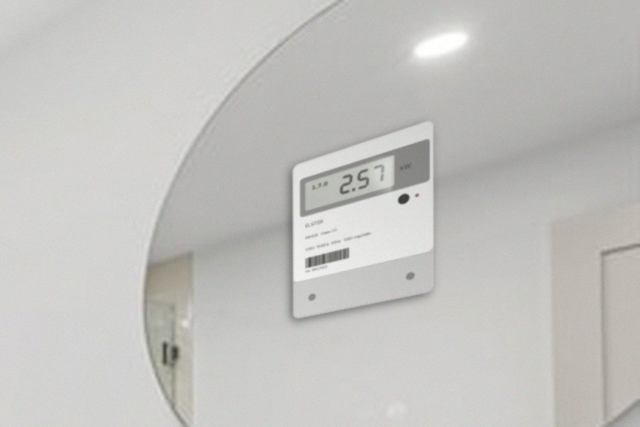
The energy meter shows 2.57 kW
